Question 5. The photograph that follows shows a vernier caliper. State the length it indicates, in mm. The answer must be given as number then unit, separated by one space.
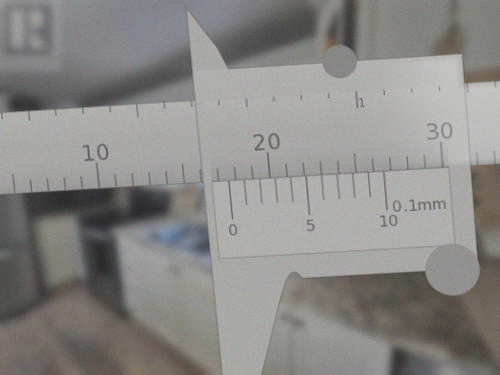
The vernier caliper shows 17.6 mm
